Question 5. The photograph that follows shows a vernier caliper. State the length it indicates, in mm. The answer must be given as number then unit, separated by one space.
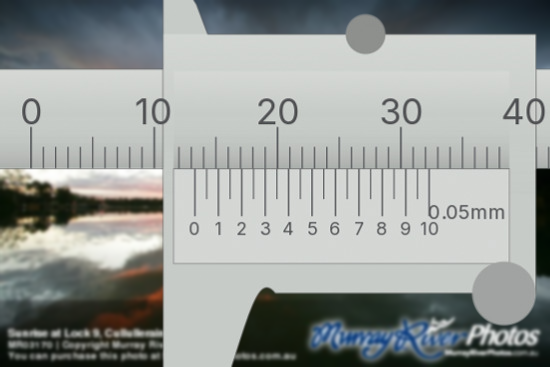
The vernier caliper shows 13.3 mm
